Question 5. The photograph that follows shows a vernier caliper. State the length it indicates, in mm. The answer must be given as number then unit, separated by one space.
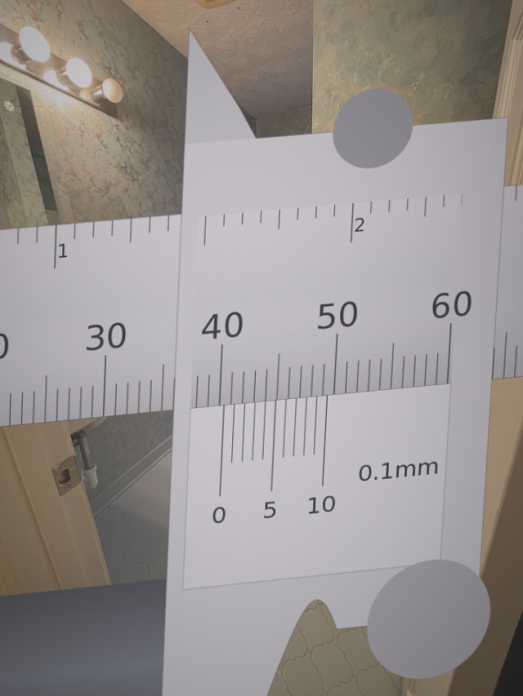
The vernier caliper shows 40.4 mm
